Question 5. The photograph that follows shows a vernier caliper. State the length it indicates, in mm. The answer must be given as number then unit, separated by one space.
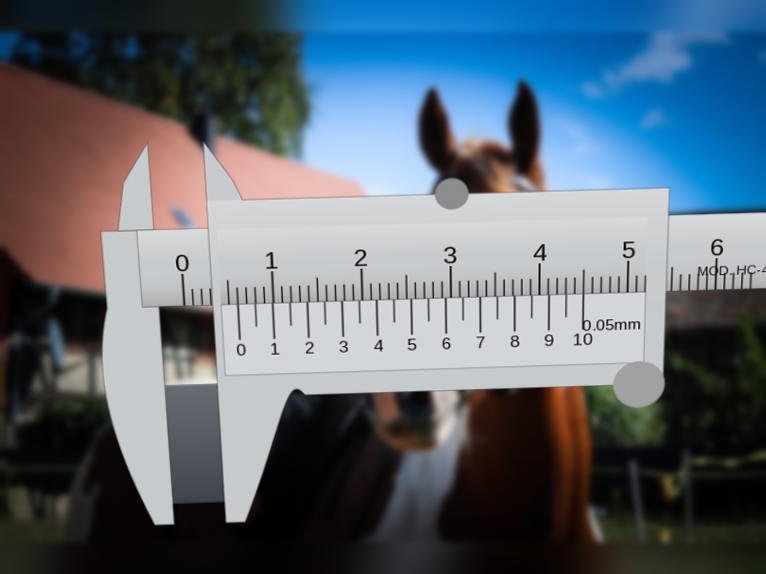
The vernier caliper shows 6.0 mm
